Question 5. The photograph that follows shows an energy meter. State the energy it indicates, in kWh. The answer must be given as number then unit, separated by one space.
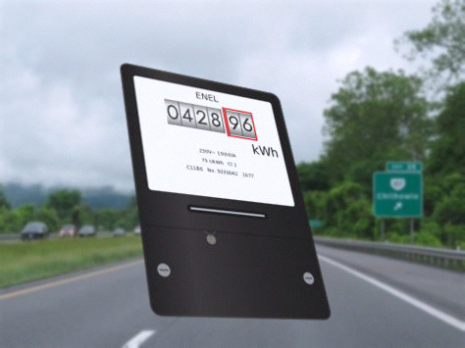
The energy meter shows 428.96 kWh
